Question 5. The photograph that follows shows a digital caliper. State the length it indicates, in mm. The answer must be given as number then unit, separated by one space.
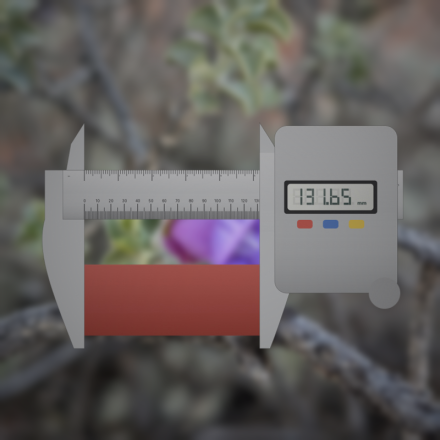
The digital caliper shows 131.65 mm
